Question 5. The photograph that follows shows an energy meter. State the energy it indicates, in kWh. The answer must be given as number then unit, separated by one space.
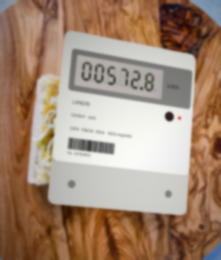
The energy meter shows 572.8 kWh
